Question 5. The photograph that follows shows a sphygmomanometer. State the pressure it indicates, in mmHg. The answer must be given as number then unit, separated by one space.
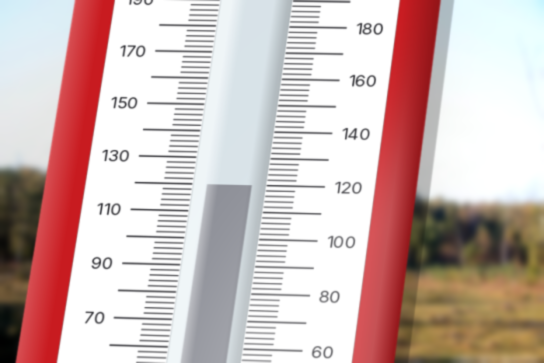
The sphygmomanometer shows 120 mmHg
